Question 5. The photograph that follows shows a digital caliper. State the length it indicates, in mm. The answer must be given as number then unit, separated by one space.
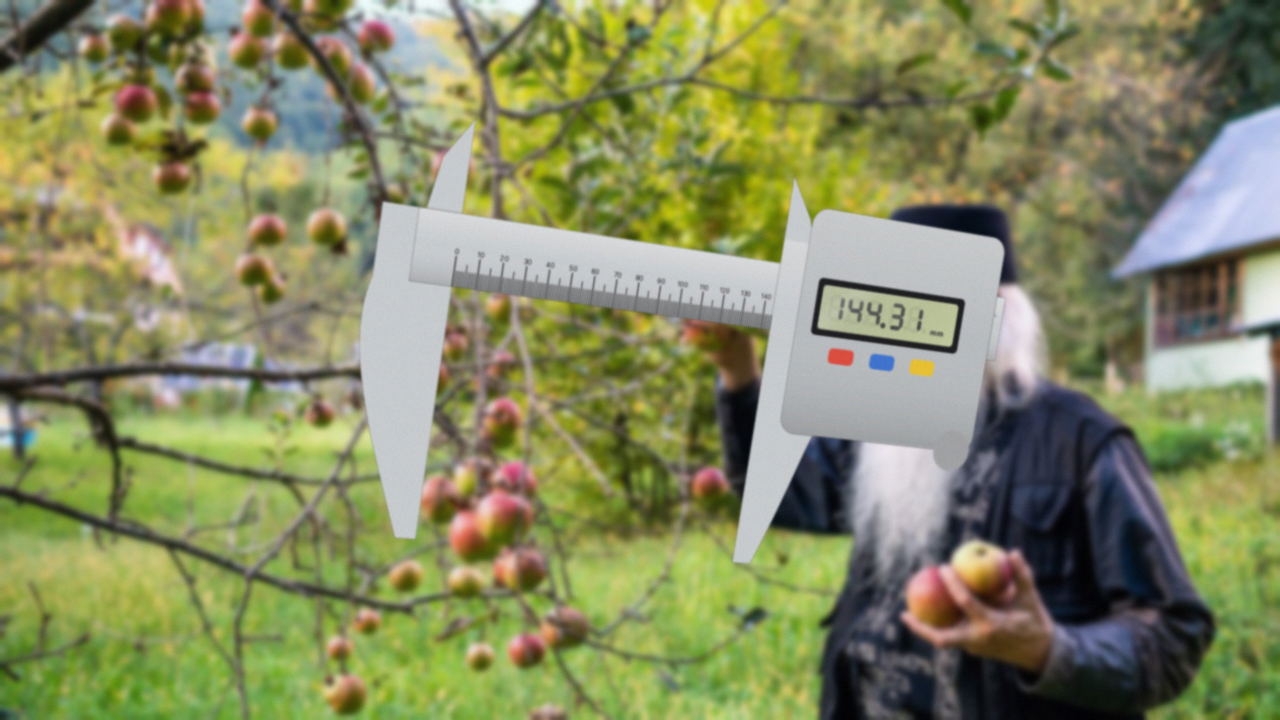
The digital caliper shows 144.31 mm
